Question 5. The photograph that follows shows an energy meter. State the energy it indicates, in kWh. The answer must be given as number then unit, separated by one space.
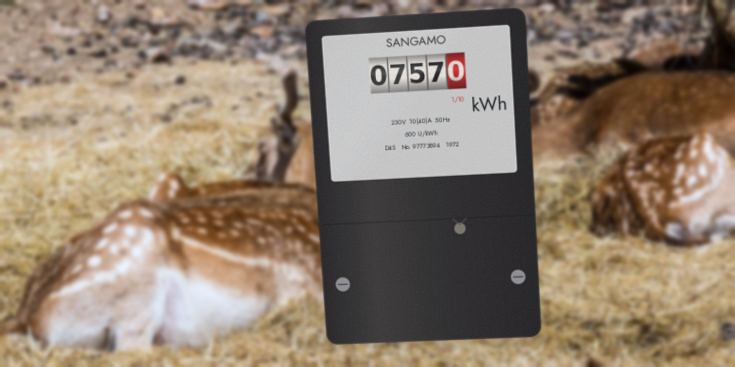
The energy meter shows 757.0 kWh
